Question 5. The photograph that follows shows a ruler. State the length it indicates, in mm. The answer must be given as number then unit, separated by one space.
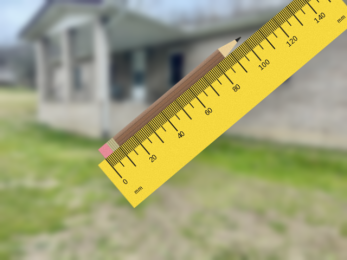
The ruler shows 100 mm
